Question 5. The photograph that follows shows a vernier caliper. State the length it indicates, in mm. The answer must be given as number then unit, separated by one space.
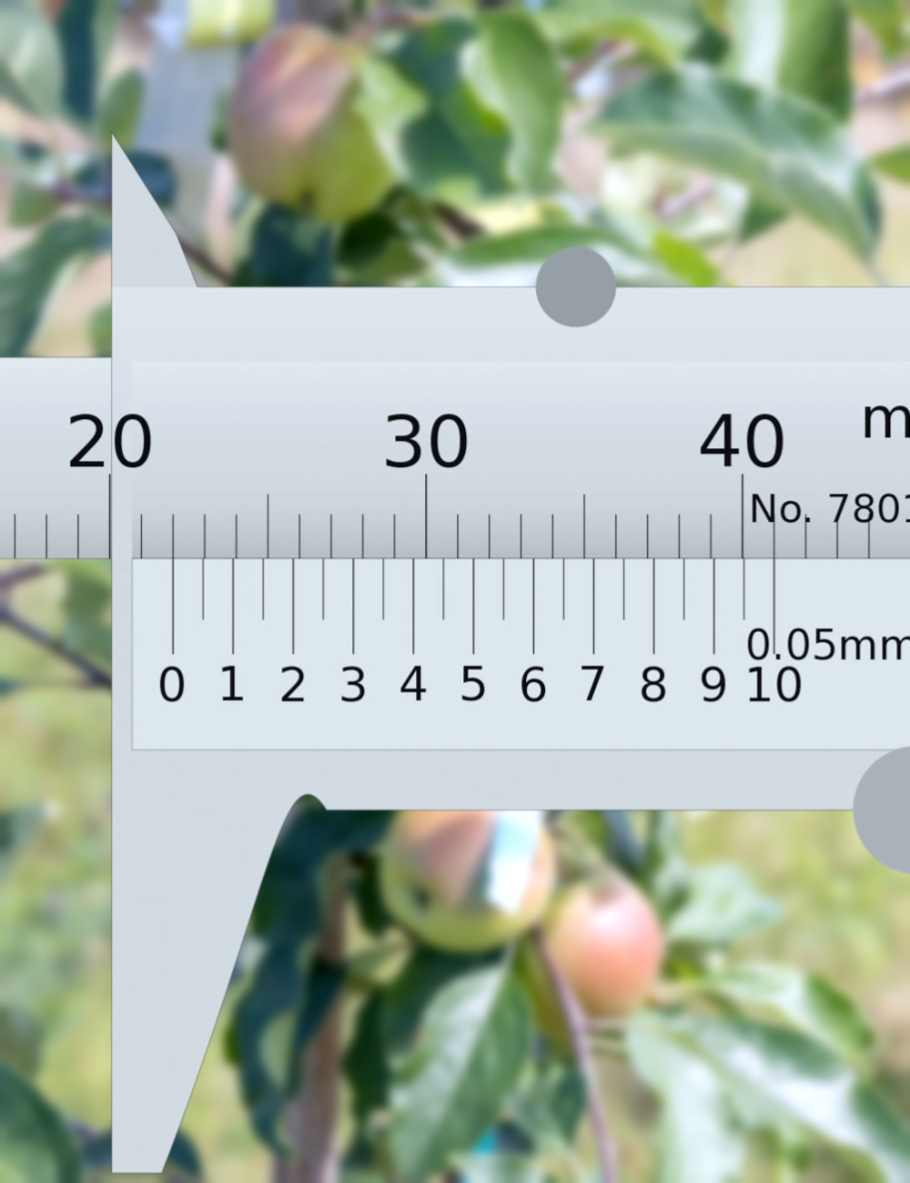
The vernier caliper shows 22.00 mm
